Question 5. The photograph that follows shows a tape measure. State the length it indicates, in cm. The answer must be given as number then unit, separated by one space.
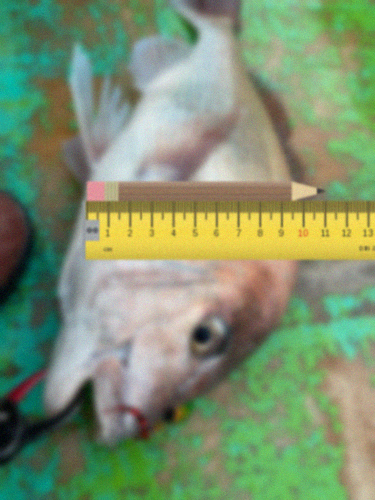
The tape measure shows 11 cm
